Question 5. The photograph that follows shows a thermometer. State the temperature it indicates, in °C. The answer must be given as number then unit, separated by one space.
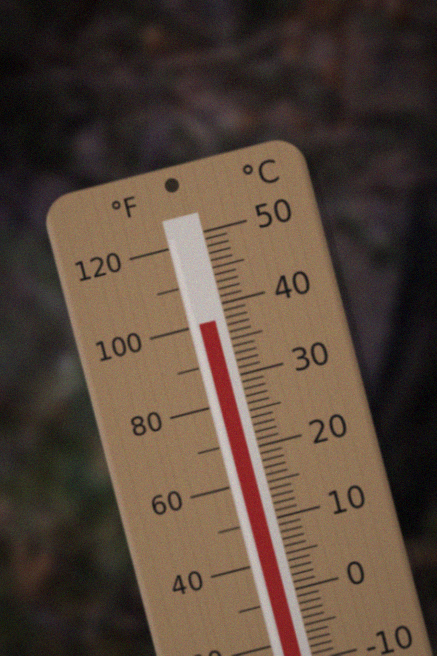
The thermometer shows 38 °C
